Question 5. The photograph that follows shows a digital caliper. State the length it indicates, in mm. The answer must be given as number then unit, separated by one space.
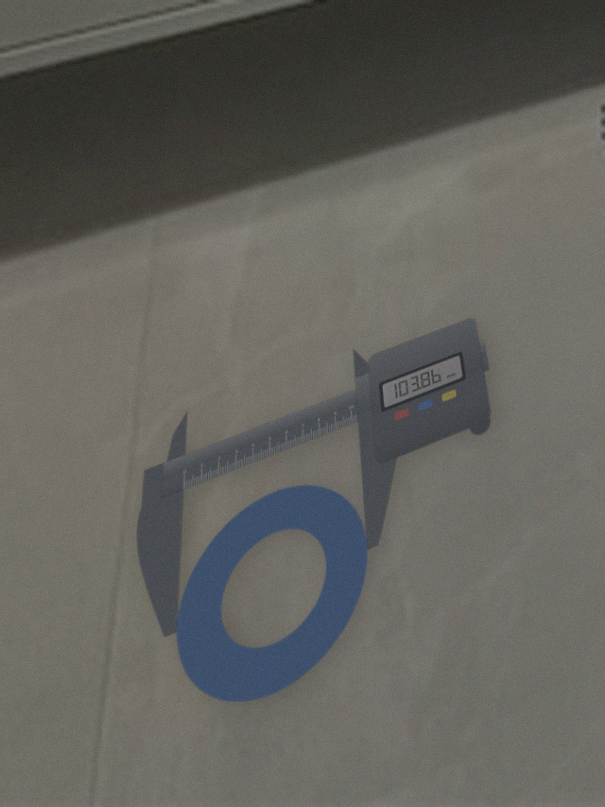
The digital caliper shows 103.86 mm
